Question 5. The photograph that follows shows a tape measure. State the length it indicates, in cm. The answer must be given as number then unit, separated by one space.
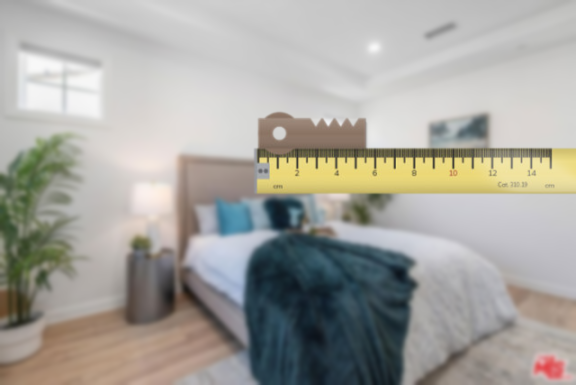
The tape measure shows 5.5 cm
